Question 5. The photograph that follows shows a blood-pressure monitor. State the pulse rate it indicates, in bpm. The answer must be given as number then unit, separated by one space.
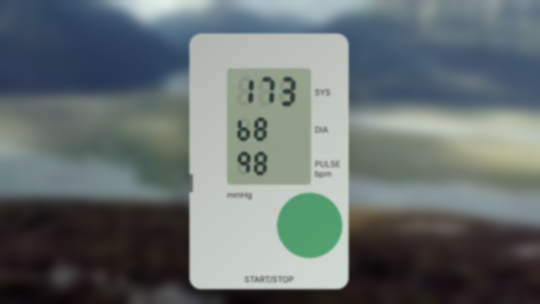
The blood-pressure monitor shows 98 bpm
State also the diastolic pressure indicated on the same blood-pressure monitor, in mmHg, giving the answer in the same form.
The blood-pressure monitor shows 68 mmHg
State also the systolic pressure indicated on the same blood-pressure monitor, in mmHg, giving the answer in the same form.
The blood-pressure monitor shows 173 mmHg
